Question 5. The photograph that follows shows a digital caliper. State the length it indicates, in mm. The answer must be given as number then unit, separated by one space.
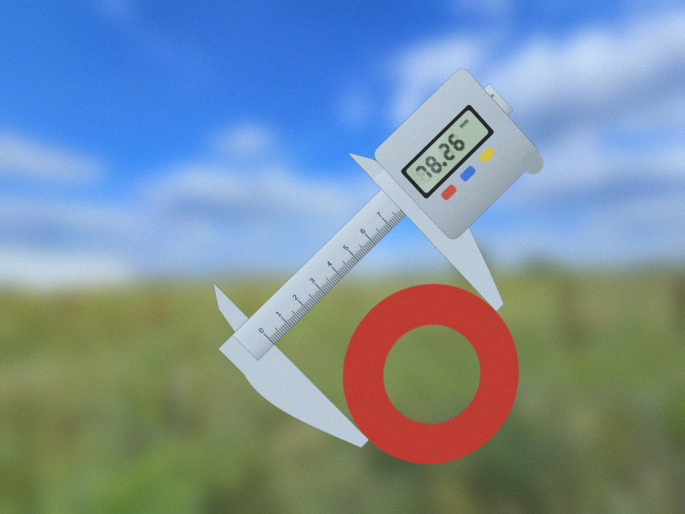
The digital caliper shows 78.26 mm
